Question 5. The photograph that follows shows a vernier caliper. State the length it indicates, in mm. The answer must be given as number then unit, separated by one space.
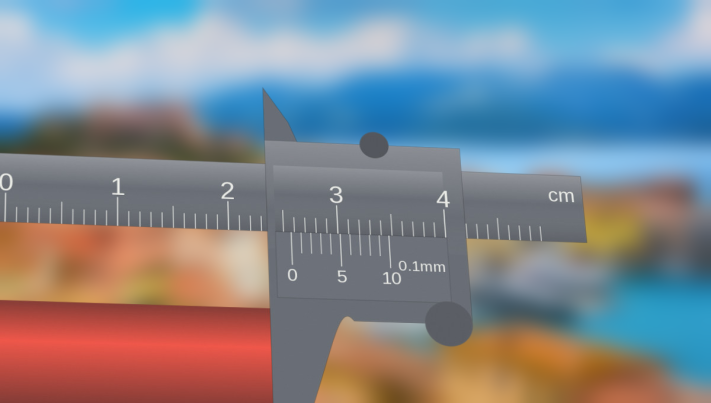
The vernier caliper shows 25.7 mm
